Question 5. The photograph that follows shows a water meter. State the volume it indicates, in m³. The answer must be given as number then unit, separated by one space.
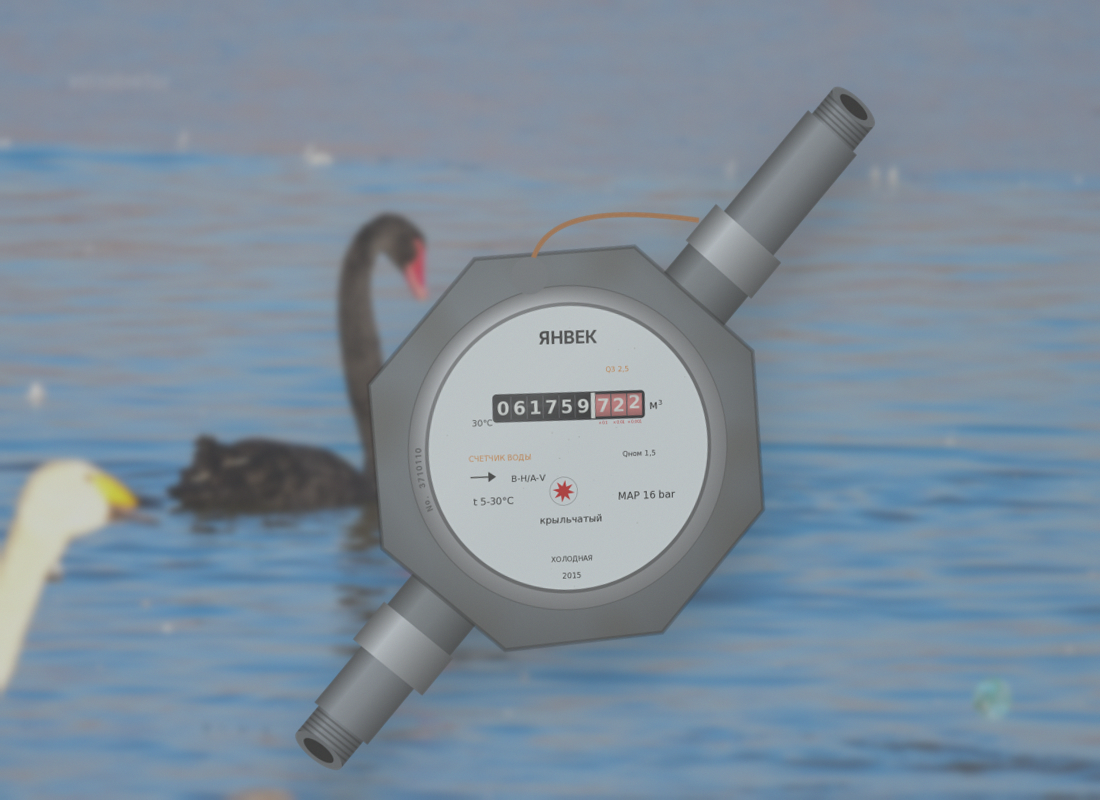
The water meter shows 61759.722 m³
